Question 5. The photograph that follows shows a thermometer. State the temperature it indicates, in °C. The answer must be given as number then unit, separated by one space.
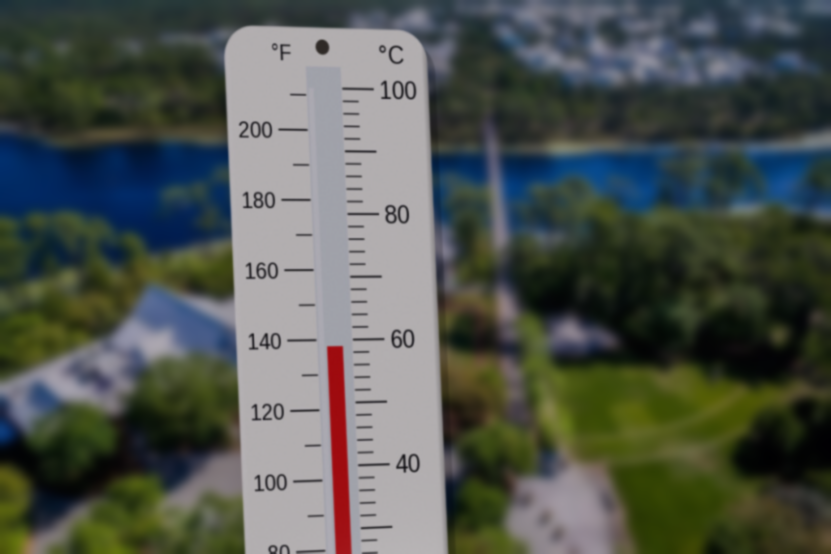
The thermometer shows 59 °C
